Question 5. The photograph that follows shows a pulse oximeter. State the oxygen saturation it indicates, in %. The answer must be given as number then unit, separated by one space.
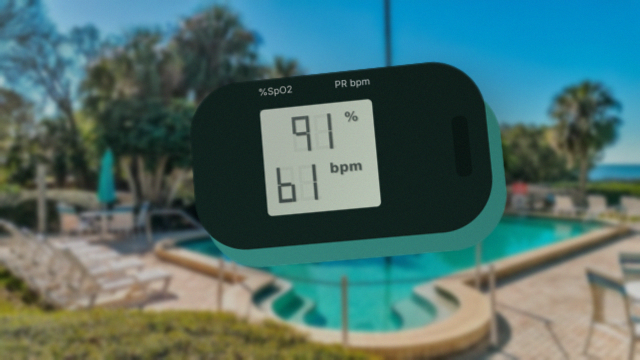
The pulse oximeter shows 91 %
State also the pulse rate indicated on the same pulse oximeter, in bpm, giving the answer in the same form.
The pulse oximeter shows 61 bpm
